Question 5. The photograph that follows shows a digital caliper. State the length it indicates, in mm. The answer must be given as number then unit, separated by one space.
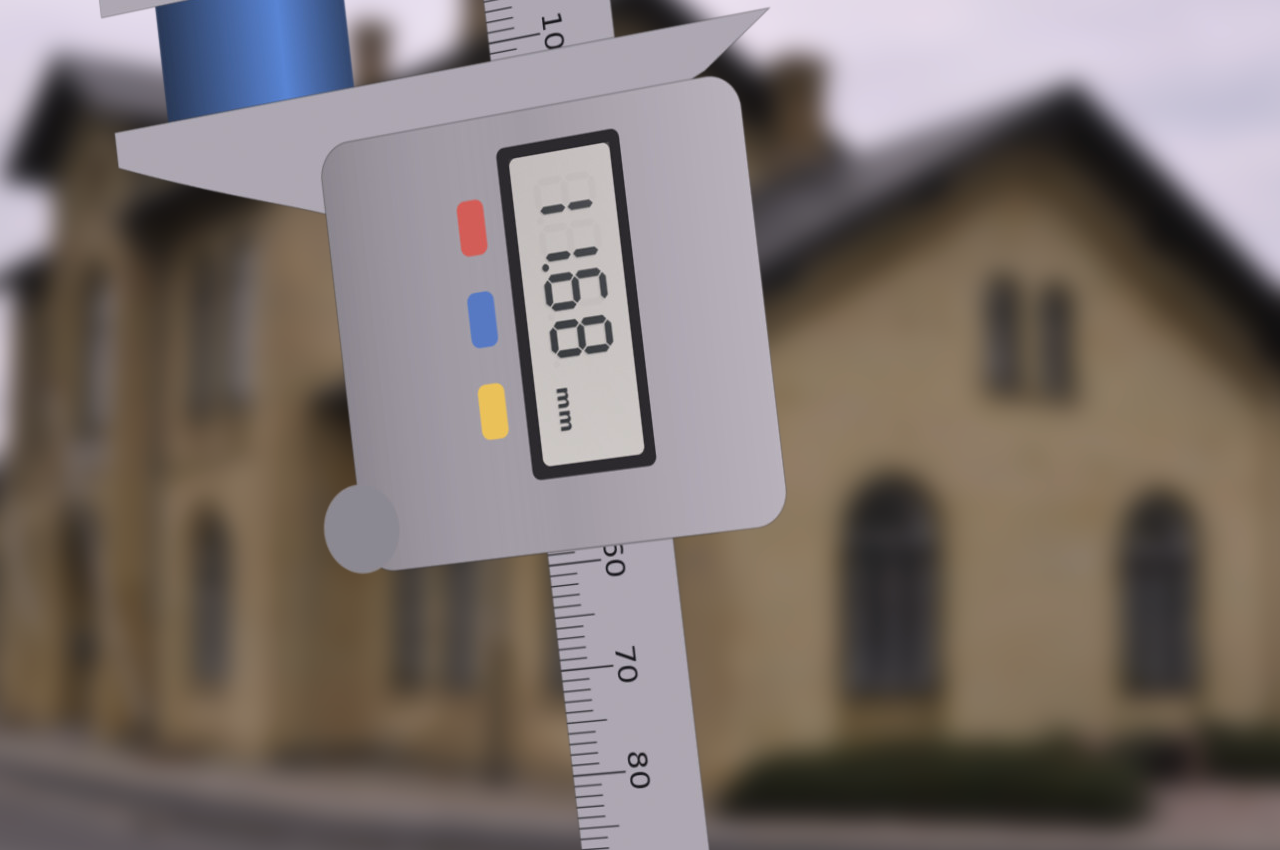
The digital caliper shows 11.68 mm
